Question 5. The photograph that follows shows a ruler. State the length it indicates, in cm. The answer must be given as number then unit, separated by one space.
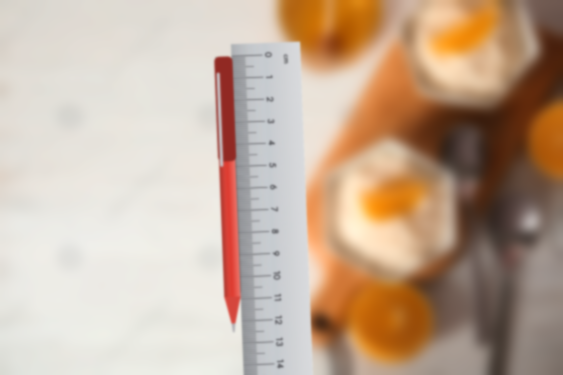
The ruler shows 12.5 cm
